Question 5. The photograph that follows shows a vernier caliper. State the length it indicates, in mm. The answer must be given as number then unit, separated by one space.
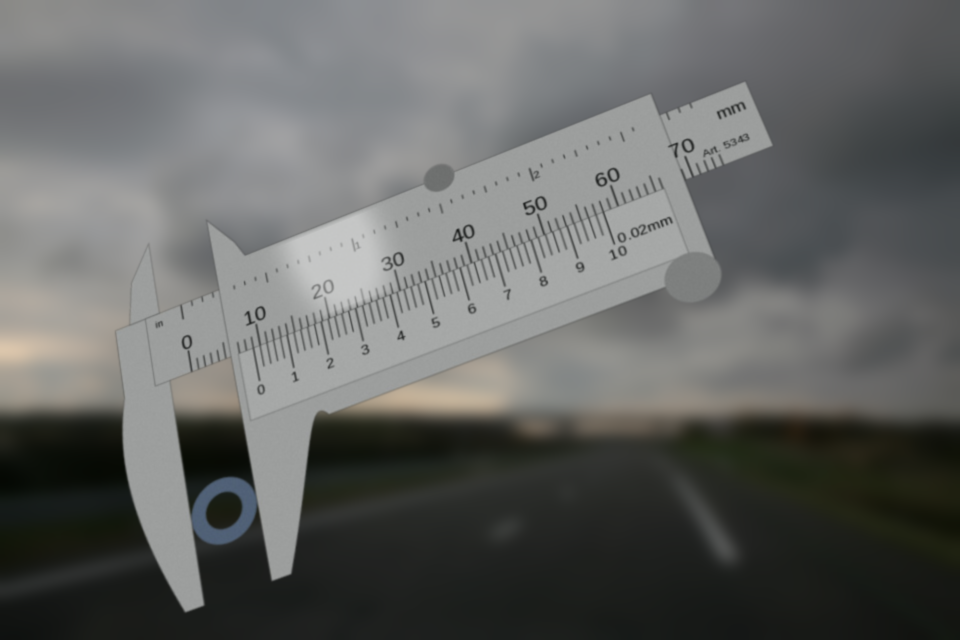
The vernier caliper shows 9.0 mm
